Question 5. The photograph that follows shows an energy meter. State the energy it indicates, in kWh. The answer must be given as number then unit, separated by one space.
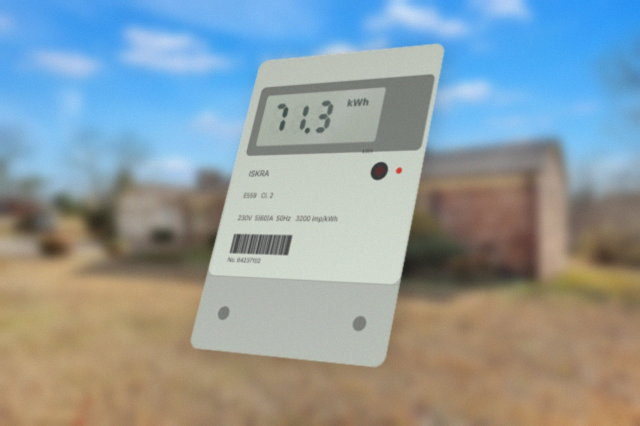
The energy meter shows 71.3 kWh
